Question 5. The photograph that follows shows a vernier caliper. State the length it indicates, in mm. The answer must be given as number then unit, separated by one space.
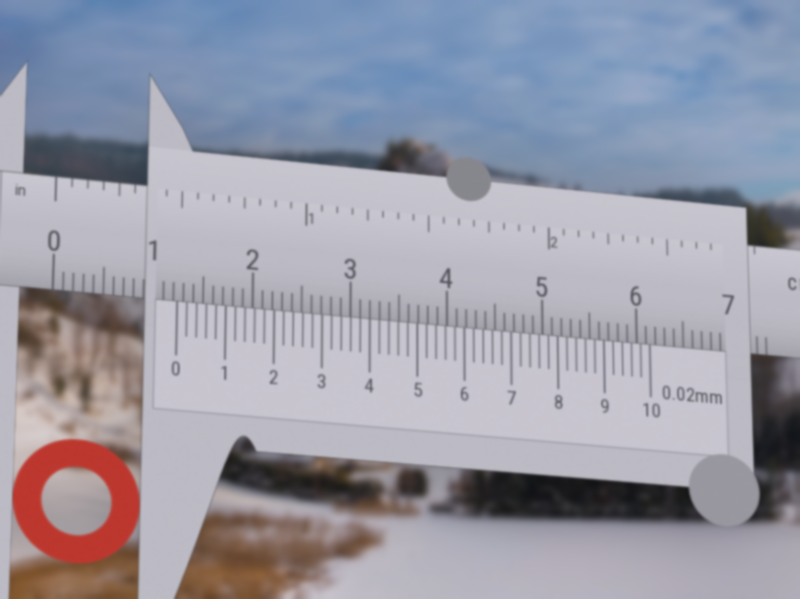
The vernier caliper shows 12.4 mm
